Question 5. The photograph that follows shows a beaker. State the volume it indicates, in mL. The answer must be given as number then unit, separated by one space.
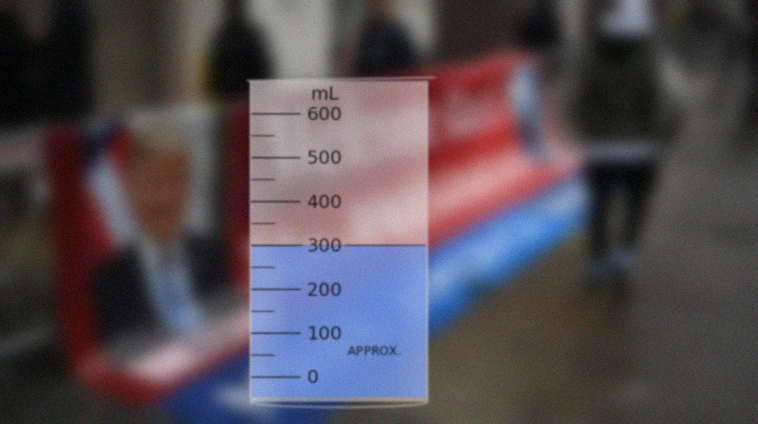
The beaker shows 300 mL
